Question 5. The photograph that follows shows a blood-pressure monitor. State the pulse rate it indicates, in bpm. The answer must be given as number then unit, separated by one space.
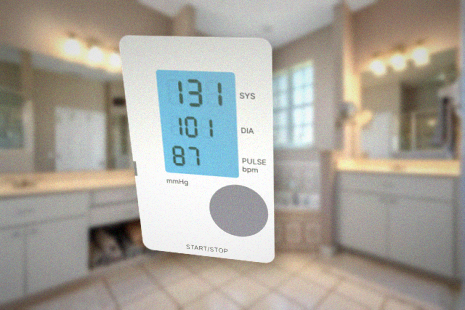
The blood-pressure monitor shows 87 bpm
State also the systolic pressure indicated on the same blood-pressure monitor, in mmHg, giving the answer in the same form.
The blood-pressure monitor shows 131 mmHg
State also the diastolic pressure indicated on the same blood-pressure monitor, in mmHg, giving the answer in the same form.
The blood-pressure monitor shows 101 mmHg
